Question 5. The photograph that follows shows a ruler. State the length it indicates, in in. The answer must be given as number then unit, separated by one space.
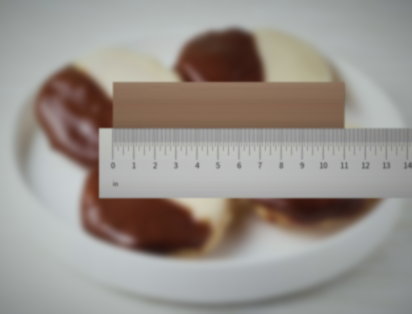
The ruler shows 11 in
